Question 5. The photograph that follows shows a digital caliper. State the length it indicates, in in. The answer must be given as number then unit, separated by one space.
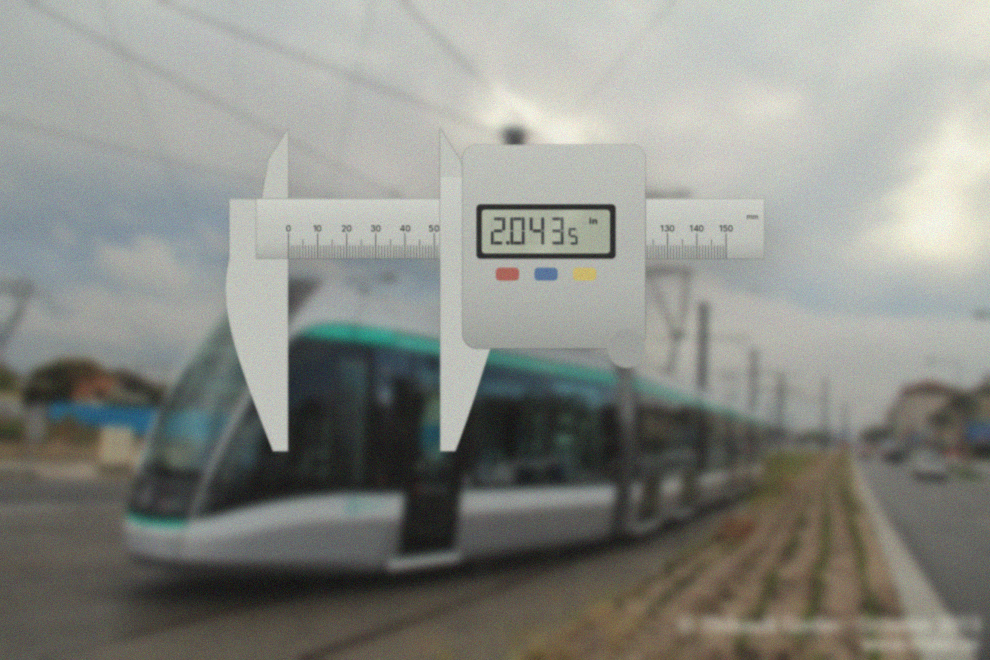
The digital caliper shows 2.0435 in
